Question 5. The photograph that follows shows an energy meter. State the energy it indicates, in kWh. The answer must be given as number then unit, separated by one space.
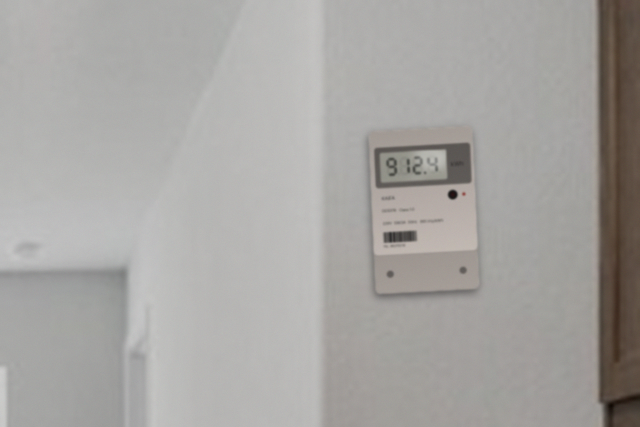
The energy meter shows 912.4 kWh
